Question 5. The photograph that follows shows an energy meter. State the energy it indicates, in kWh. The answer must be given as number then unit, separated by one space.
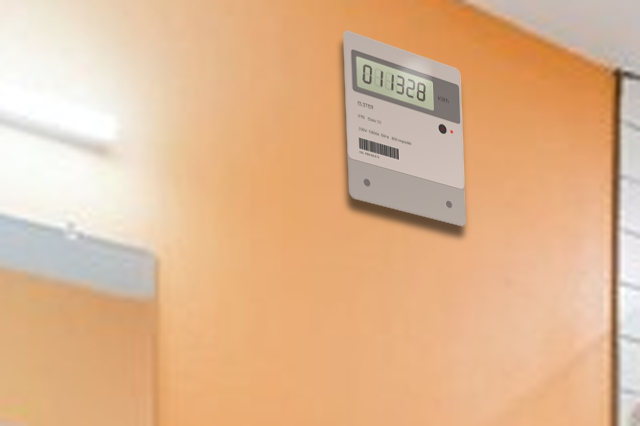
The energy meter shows 11328 kWh
